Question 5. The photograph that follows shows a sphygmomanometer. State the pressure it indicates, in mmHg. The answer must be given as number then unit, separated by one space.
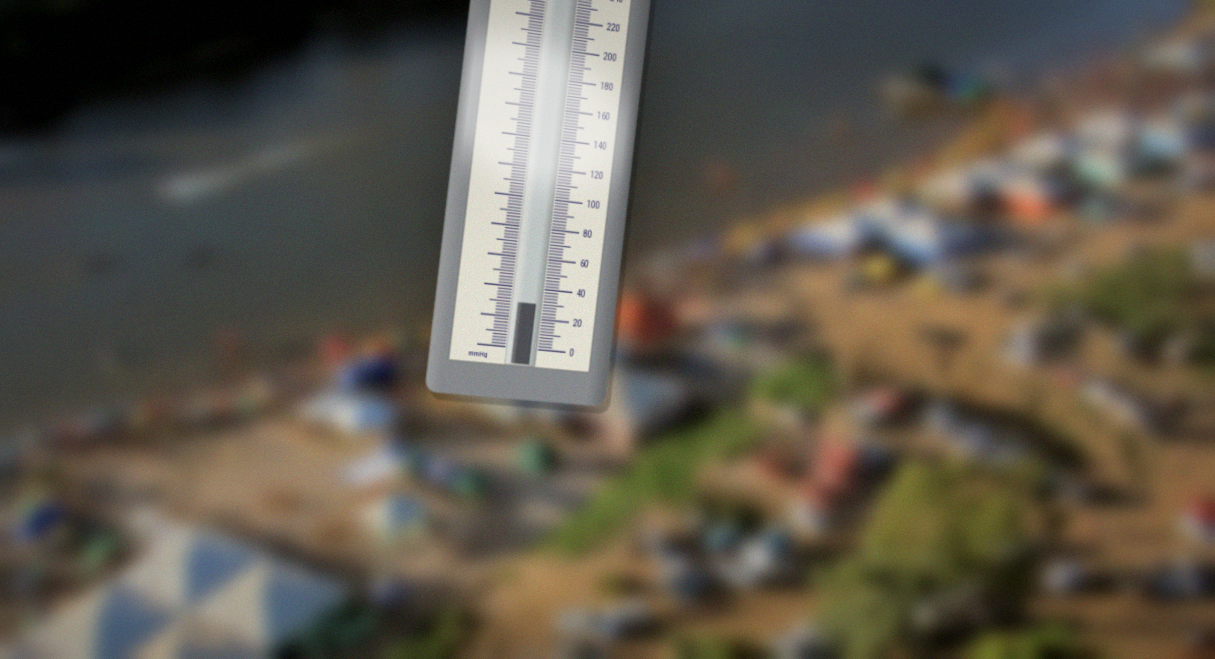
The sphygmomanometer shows 30 mmHg
